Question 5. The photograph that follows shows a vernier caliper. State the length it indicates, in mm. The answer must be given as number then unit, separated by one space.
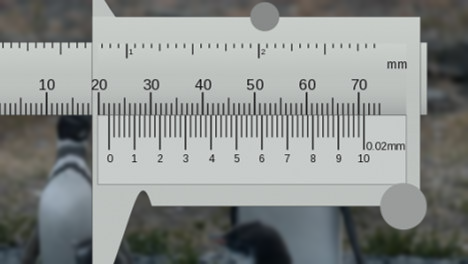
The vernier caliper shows 22.0 mm
